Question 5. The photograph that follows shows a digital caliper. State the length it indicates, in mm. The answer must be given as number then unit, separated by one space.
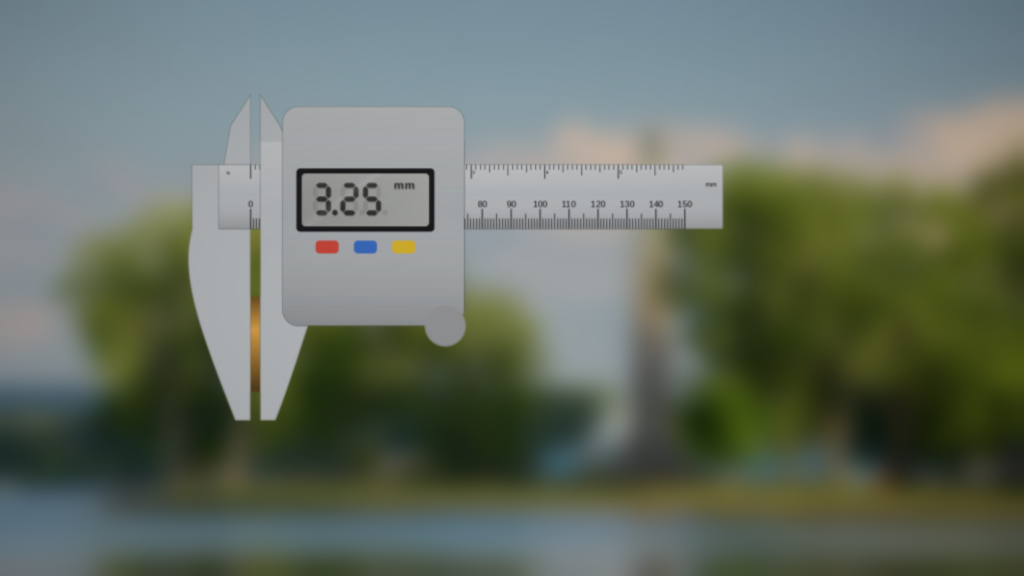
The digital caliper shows 3.25 mm
